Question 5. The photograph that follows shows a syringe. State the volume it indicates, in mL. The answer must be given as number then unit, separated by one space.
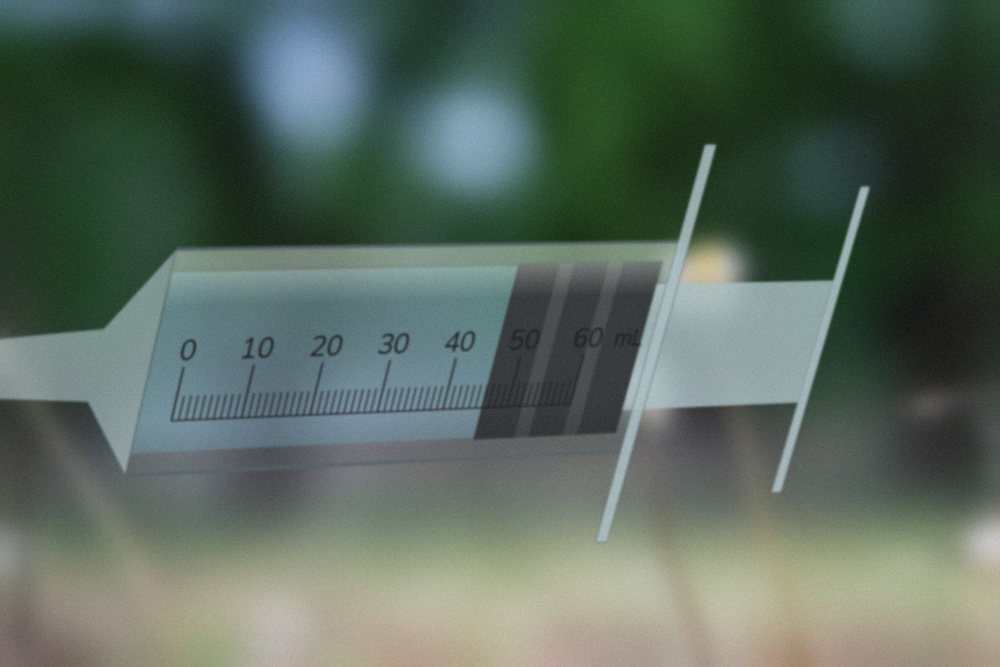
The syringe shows 46 mL
